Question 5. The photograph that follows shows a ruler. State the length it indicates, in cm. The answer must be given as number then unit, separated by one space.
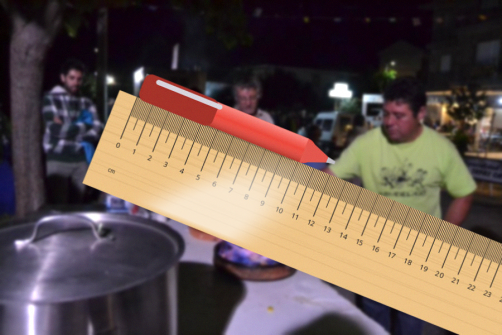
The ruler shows 12 cm
